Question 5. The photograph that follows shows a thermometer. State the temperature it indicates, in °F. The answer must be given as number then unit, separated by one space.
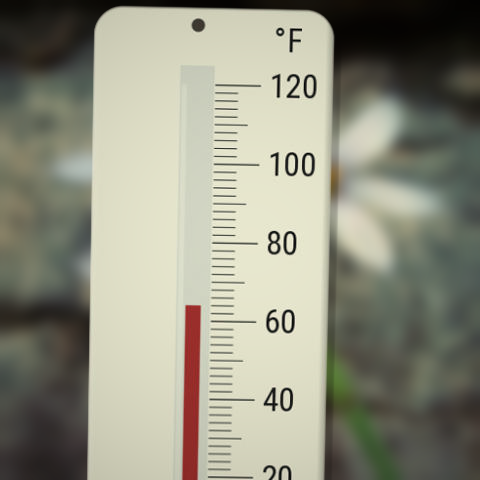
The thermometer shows 64 °F
